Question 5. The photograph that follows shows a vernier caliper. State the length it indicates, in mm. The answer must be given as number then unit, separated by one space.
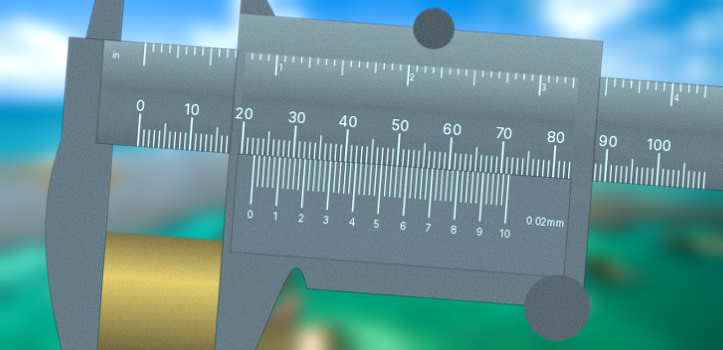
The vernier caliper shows 22.5 mm
